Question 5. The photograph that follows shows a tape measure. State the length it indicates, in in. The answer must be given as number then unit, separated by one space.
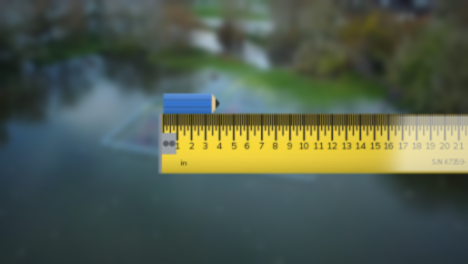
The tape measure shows 4 in
